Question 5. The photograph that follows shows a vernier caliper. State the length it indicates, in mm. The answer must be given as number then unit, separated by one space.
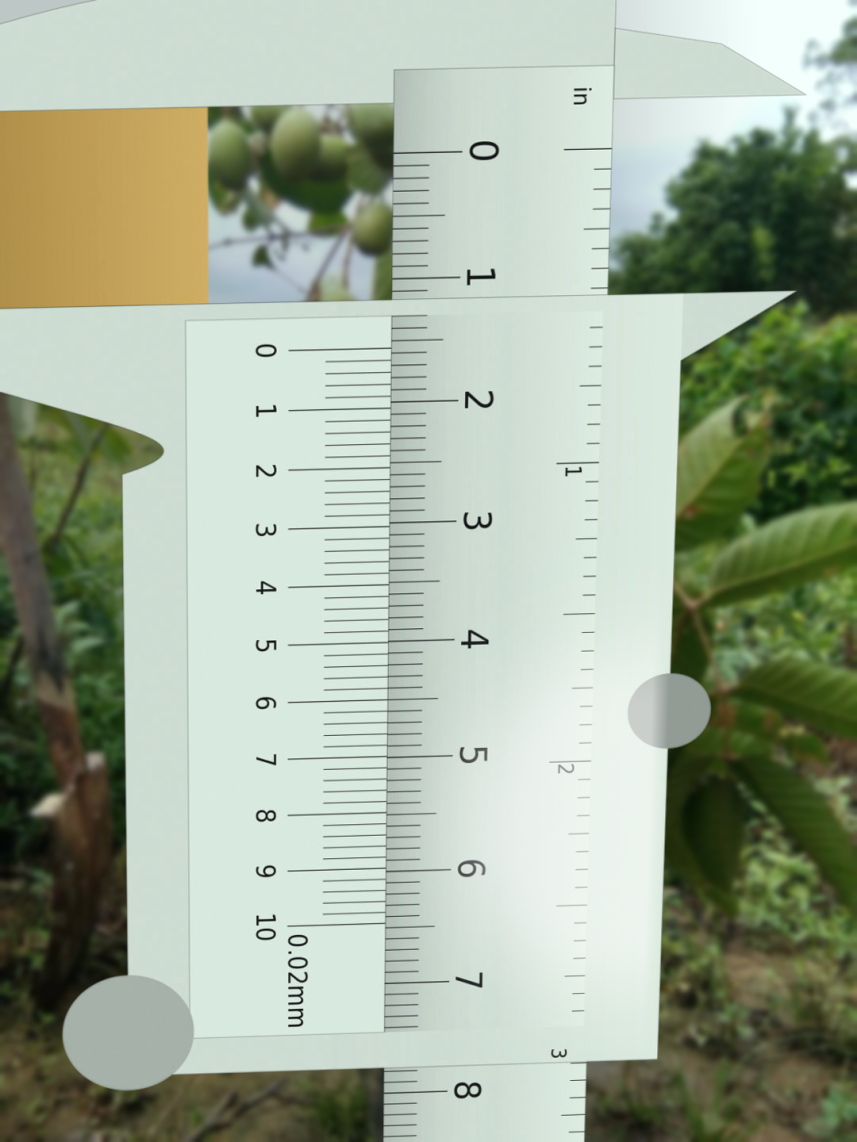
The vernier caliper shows 15.6 mm
